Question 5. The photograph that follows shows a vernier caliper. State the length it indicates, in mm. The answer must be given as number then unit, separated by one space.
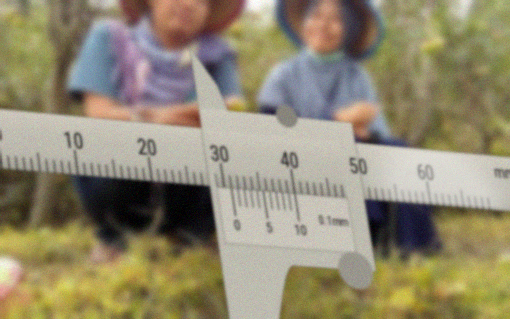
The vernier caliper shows 31.0 mm
